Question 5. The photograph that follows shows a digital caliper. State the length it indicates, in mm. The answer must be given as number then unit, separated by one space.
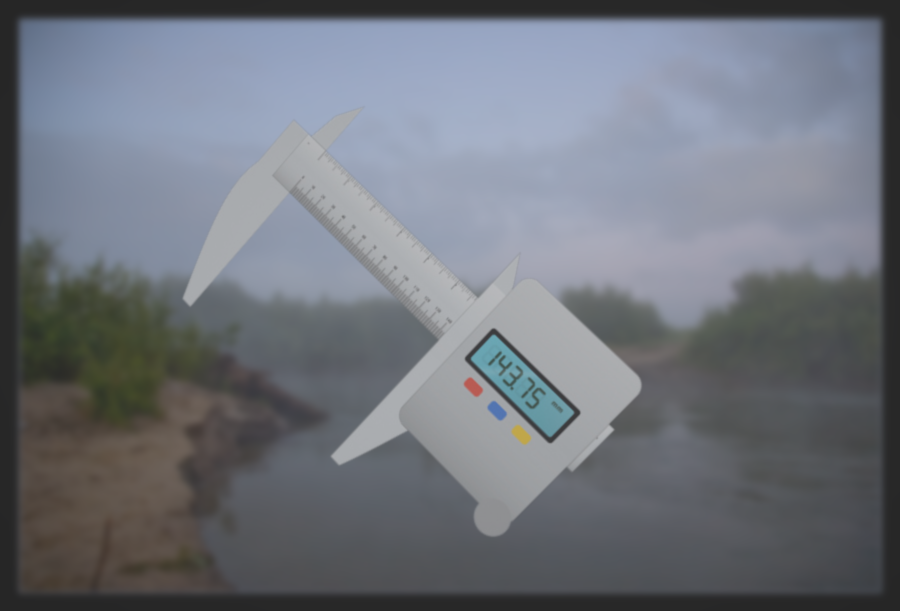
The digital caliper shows 143.75 mm
